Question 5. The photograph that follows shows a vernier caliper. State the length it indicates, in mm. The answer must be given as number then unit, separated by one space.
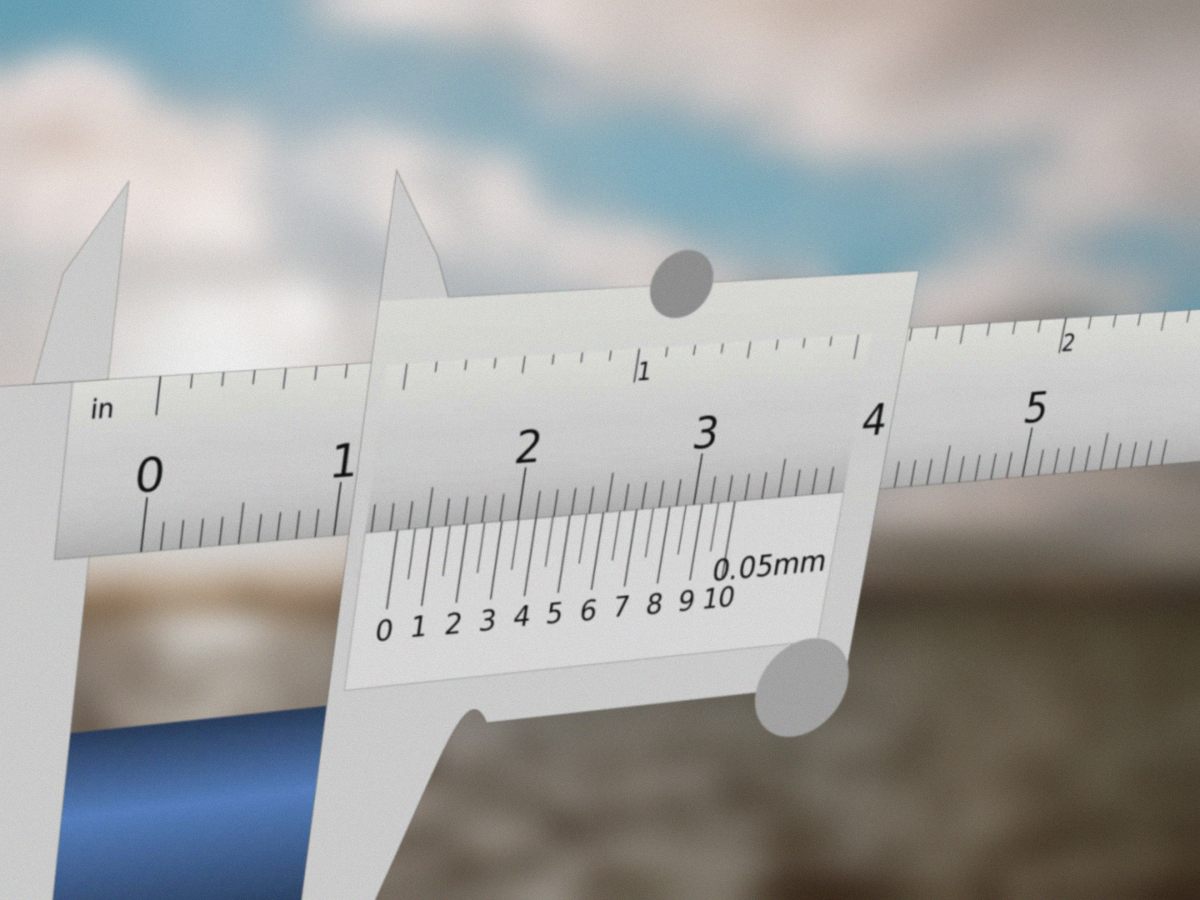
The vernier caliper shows 13.4 mm
